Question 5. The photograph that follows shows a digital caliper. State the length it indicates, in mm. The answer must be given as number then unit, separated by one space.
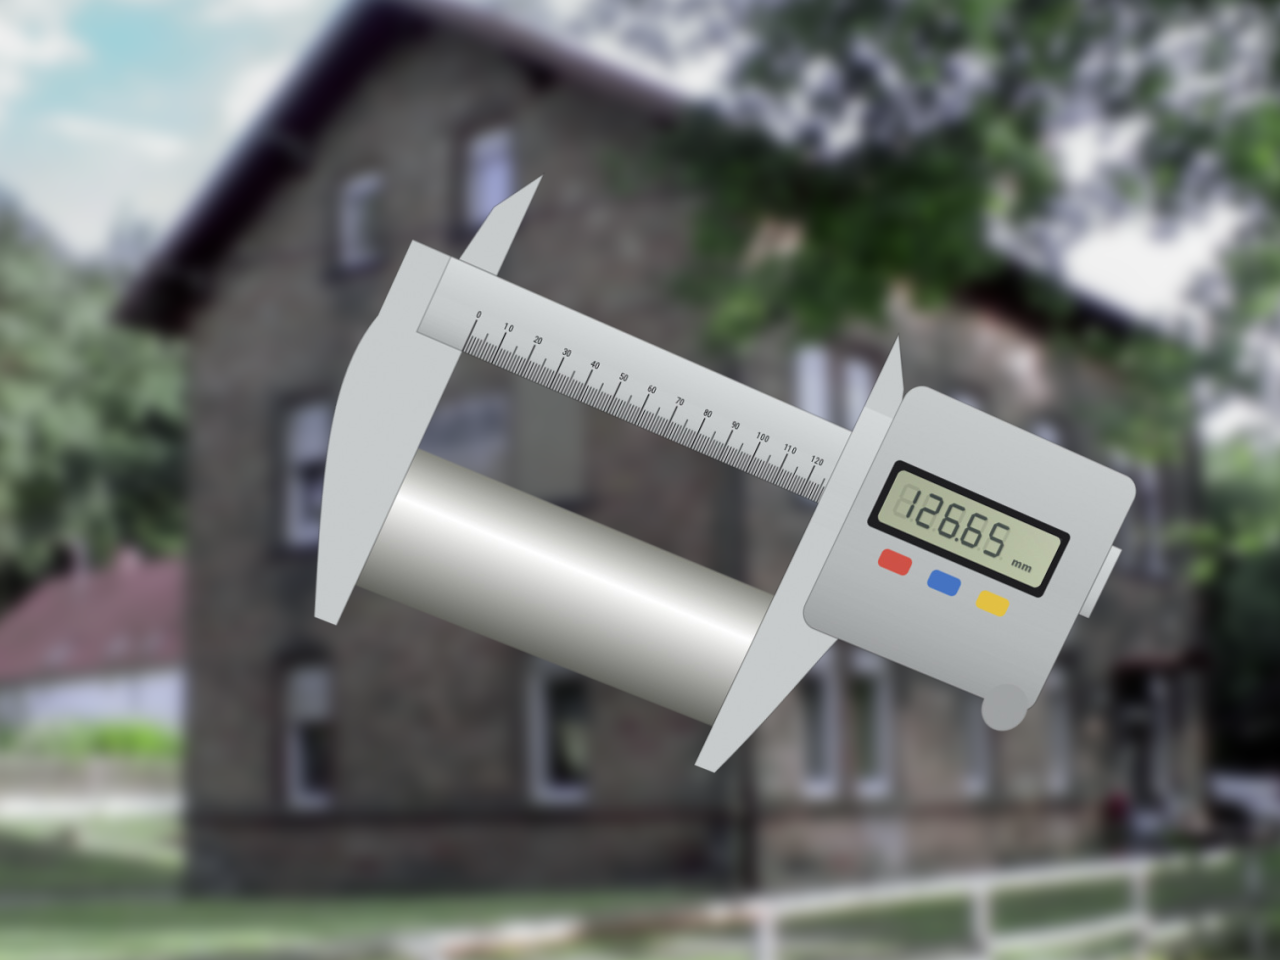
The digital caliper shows 126.65 mm
